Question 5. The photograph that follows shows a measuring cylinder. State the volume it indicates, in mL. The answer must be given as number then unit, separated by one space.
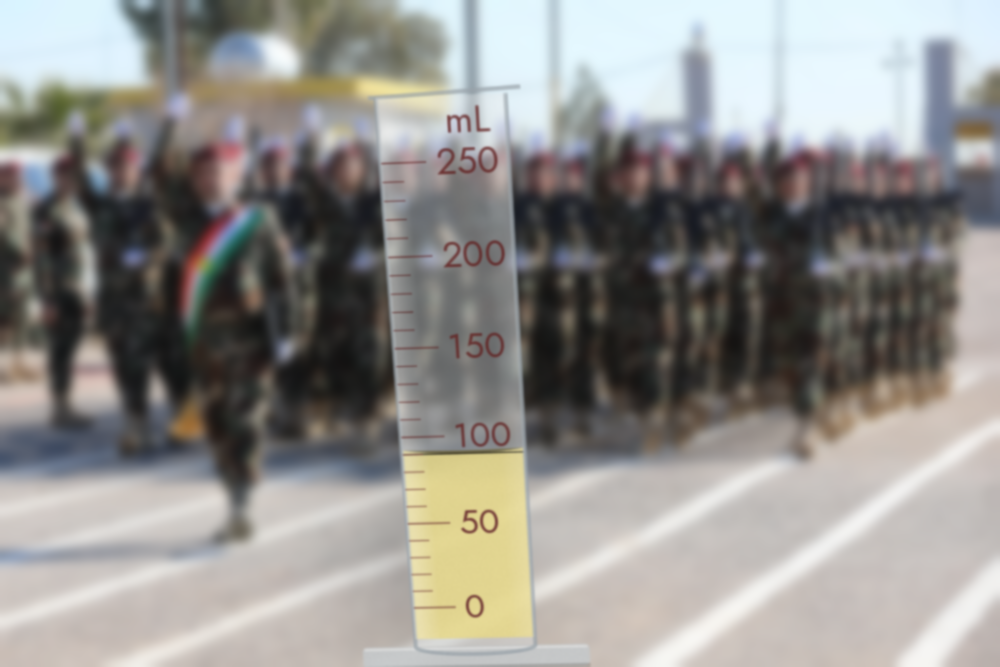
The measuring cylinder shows 90 mL
